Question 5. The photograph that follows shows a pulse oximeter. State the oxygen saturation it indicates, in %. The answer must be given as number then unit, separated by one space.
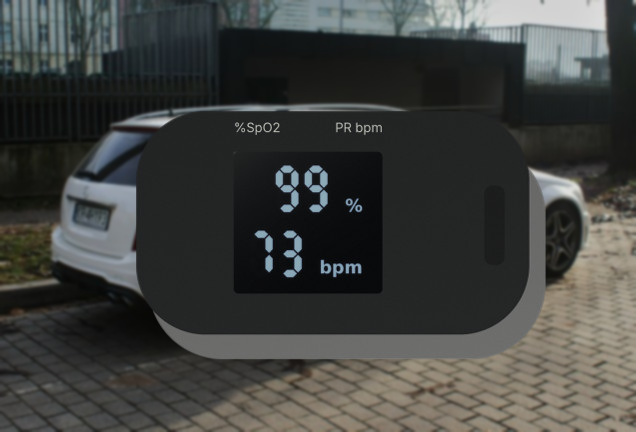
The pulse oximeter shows 99 %
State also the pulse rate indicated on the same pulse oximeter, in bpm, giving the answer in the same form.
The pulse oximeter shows 73 bpm
